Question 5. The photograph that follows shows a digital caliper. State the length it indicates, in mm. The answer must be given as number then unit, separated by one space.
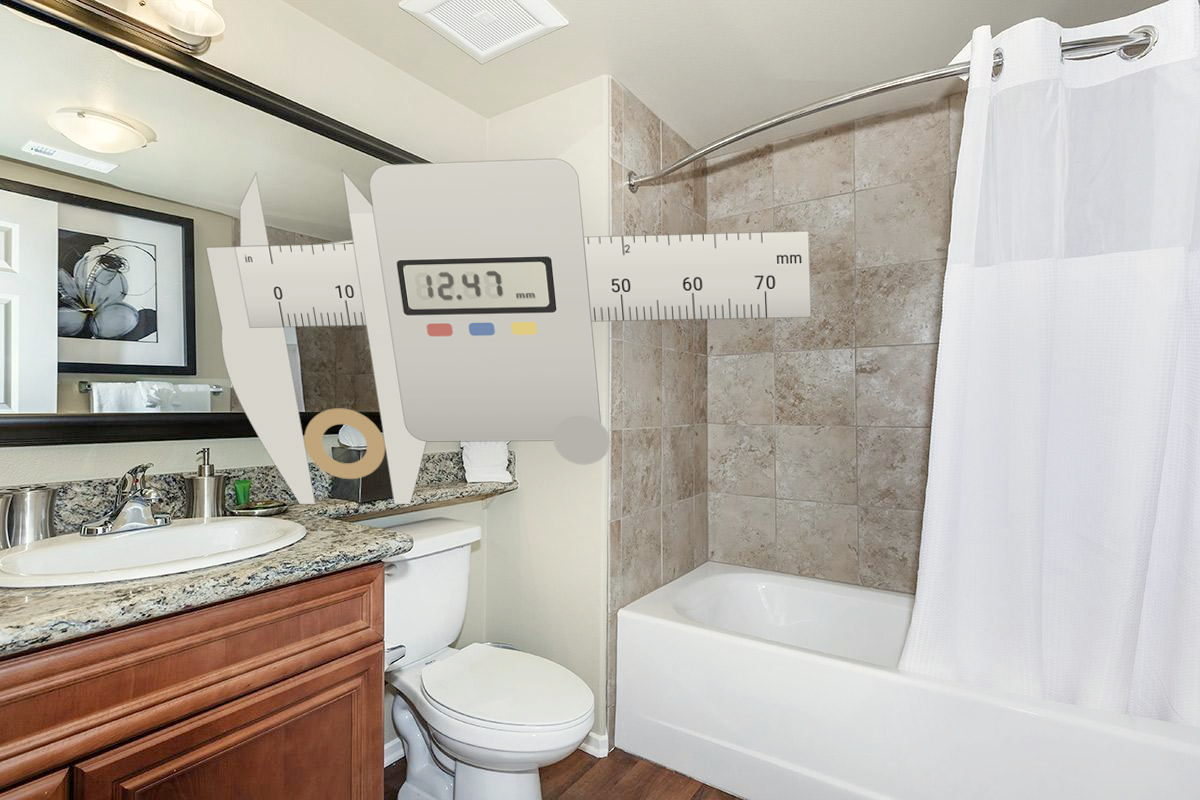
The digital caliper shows 12.47 mm
